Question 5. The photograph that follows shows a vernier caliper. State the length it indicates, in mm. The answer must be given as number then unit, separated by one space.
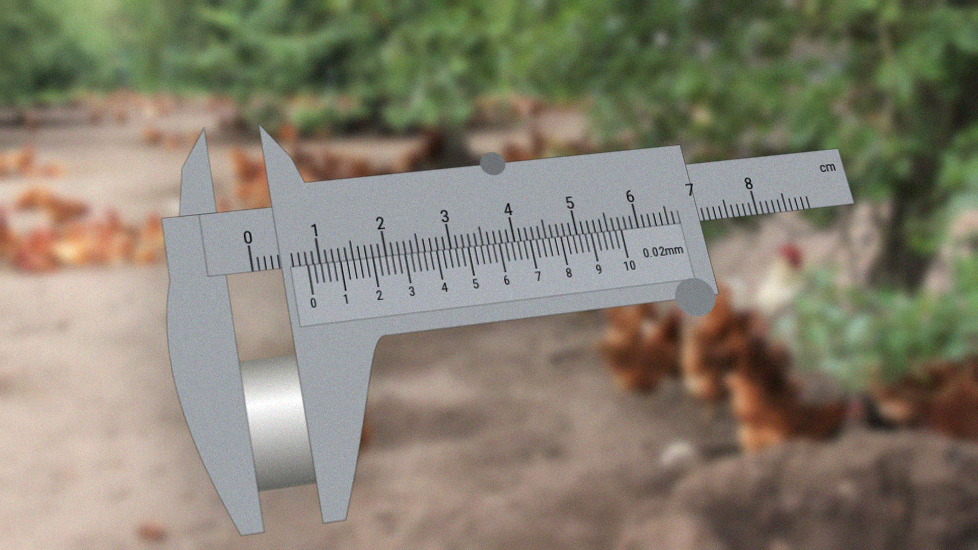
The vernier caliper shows 8.2 mm
